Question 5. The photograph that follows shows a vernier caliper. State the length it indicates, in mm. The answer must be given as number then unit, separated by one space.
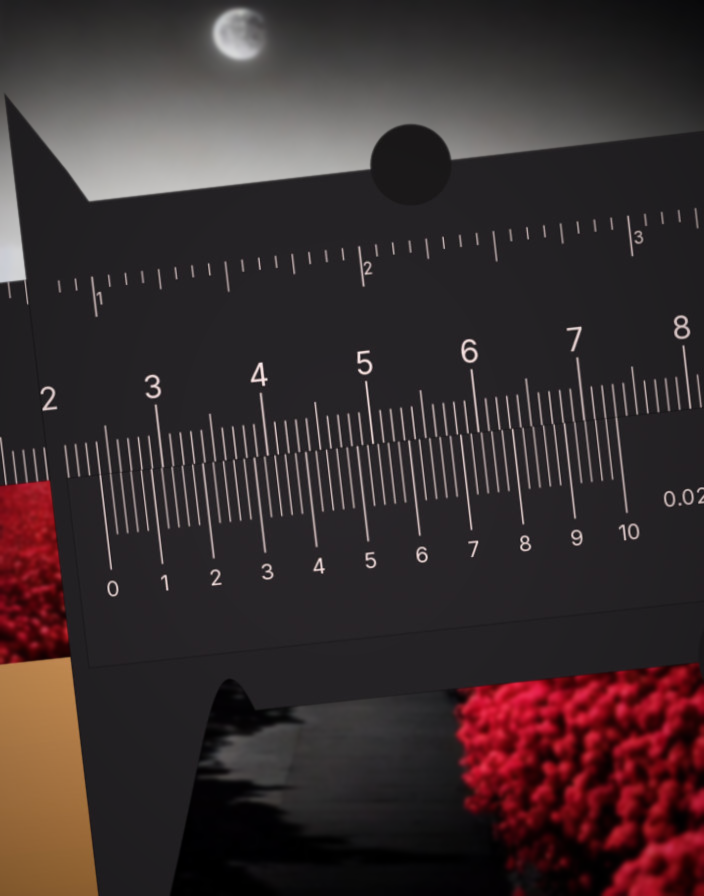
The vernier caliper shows 24.0 mm
